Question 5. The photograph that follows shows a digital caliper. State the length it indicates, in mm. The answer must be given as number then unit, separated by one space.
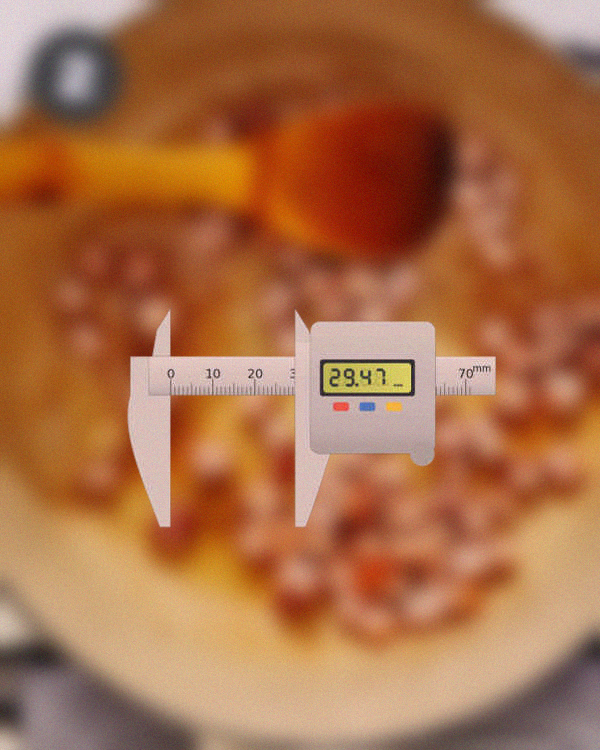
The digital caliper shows 29.47 mm
